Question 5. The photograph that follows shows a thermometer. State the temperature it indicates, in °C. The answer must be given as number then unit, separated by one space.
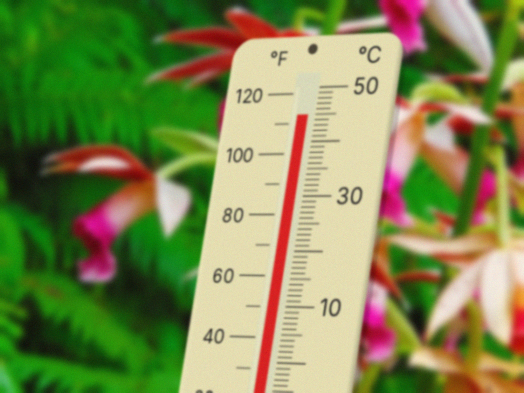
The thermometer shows 45 °C
